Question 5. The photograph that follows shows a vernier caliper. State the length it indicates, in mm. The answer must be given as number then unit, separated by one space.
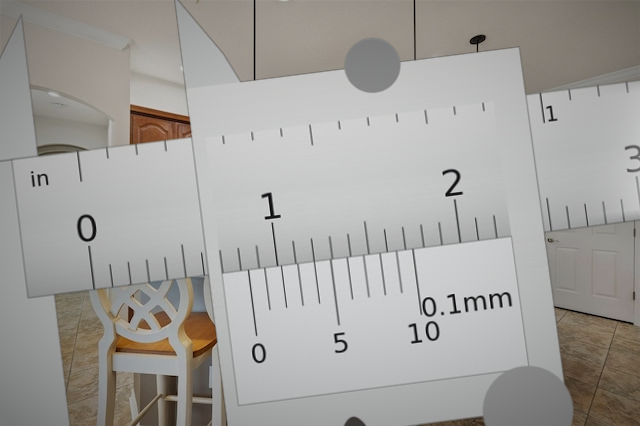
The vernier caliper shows 8.4 mm
